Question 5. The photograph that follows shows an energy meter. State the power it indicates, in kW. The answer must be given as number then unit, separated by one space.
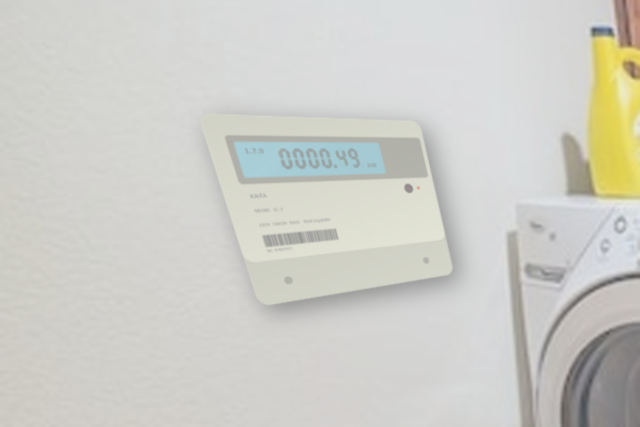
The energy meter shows 0.49 kW
